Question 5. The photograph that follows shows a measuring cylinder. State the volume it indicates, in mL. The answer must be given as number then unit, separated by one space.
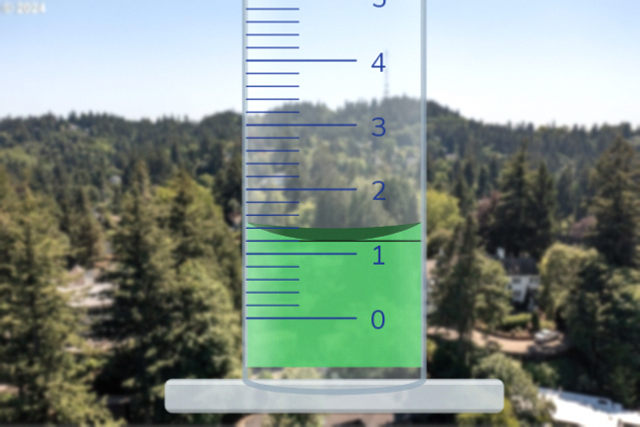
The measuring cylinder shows 1.2 mL
